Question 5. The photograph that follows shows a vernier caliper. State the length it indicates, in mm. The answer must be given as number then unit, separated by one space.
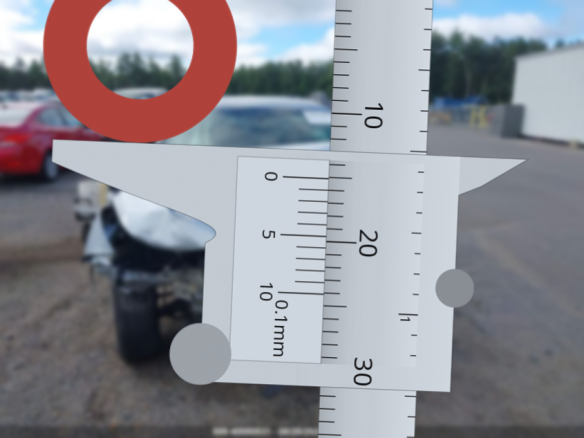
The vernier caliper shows 15.1 mm
